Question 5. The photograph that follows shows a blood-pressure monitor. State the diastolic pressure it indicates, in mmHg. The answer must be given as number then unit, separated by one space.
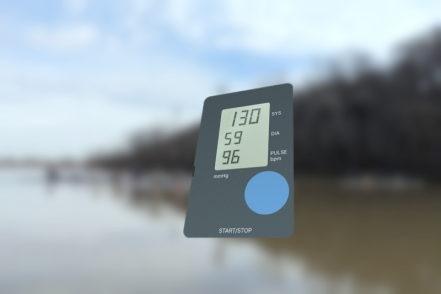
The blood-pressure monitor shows 59 mmHg
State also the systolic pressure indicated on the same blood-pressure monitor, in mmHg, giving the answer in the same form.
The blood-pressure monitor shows 130 mmHg
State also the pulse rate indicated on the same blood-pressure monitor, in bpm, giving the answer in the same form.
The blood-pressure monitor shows 96 bpm
